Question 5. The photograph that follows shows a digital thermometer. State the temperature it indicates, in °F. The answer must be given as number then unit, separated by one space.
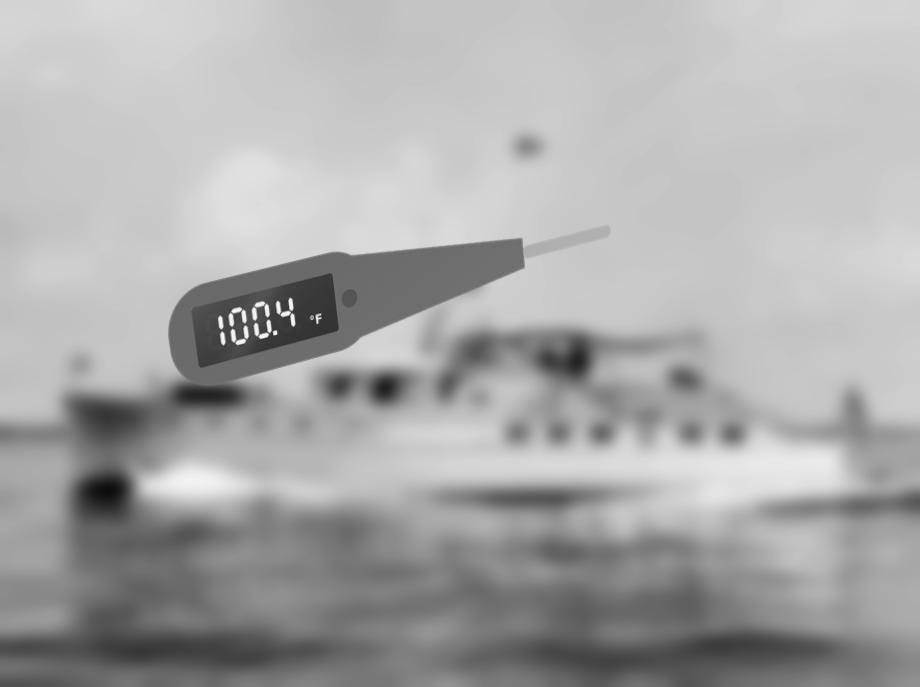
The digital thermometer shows 100.4 °F
